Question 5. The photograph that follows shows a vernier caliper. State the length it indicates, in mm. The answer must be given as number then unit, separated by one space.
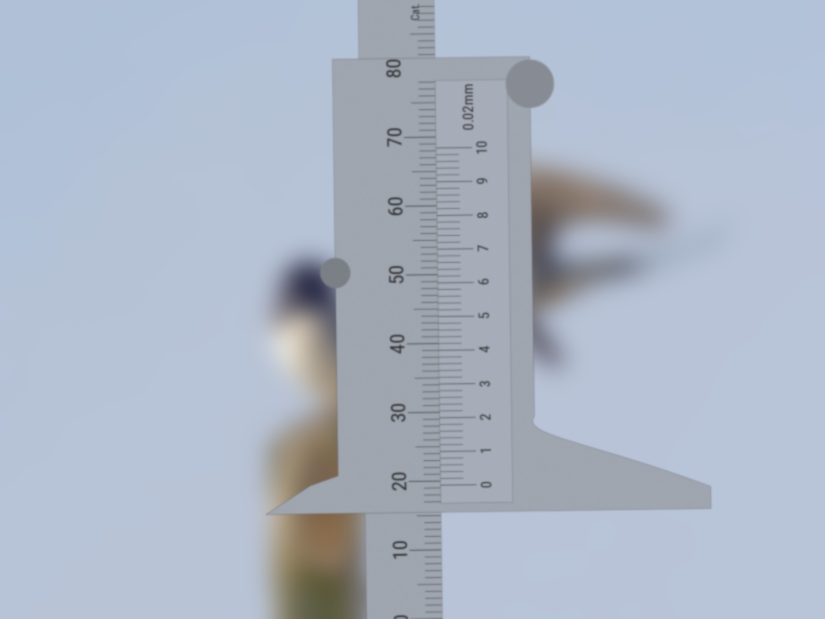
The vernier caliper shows 19.4 mm
